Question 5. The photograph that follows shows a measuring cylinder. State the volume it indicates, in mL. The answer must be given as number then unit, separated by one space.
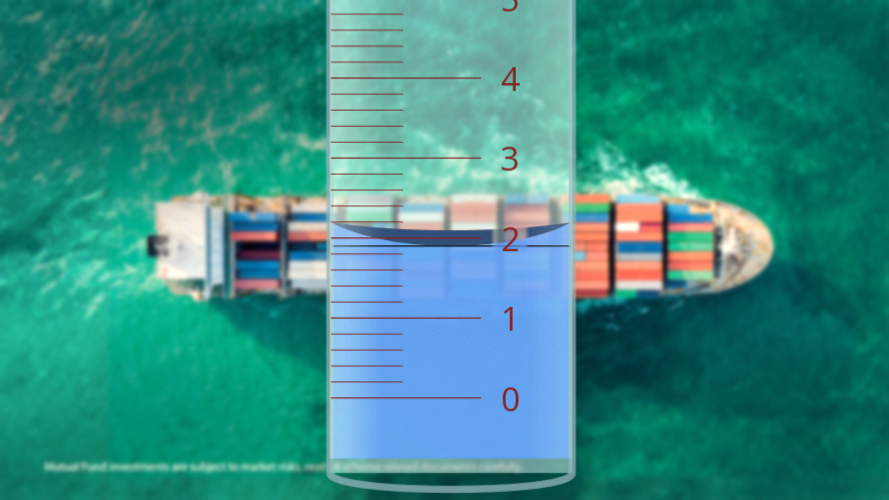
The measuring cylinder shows 1.9 mL
